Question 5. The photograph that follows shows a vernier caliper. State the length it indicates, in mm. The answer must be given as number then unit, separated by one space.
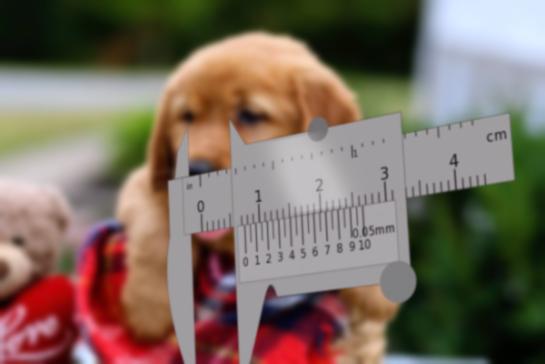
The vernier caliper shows 7.5 mm
